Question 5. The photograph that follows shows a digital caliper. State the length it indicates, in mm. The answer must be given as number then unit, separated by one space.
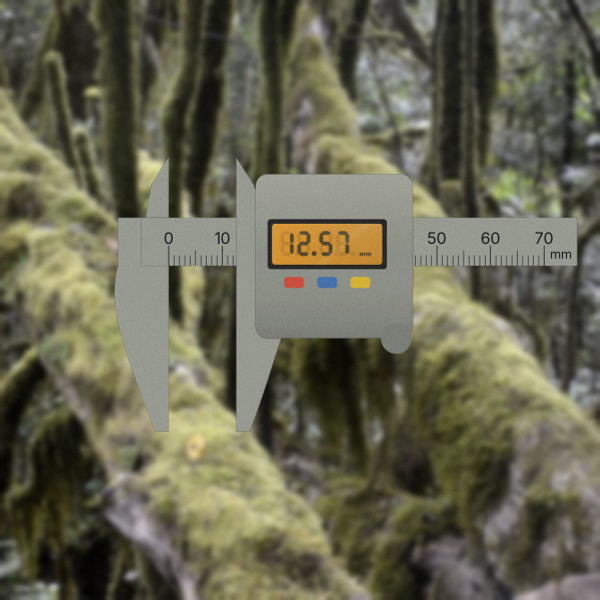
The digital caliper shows 12.57 mm
